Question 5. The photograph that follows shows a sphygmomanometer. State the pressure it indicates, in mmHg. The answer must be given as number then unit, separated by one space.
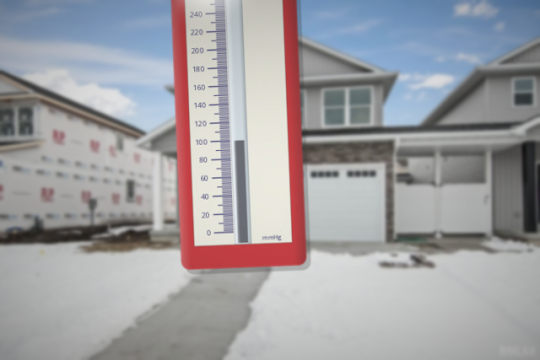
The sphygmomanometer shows 100 mmHg
